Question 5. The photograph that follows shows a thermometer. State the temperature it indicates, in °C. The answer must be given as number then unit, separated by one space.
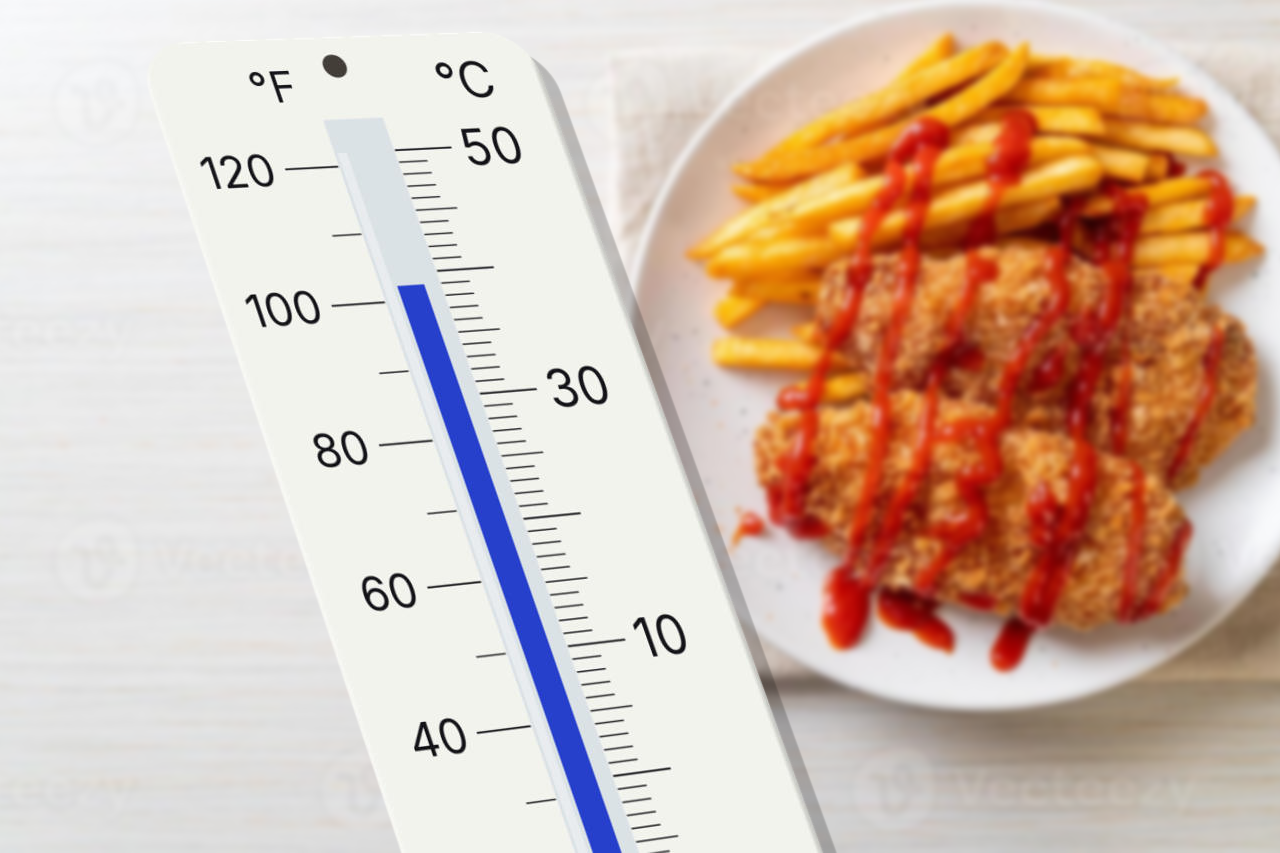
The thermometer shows 39 °C
